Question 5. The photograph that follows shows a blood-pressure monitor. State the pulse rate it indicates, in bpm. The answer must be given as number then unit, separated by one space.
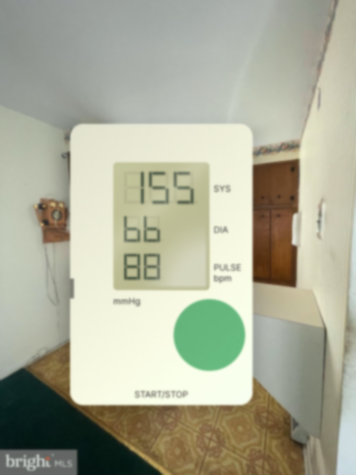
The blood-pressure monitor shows 88 bpm
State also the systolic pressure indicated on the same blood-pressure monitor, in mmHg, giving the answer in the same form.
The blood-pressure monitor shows 155 mmHg
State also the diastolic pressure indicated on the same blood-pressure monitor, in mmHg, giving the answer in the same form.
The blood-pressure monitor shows 66 mmHg
